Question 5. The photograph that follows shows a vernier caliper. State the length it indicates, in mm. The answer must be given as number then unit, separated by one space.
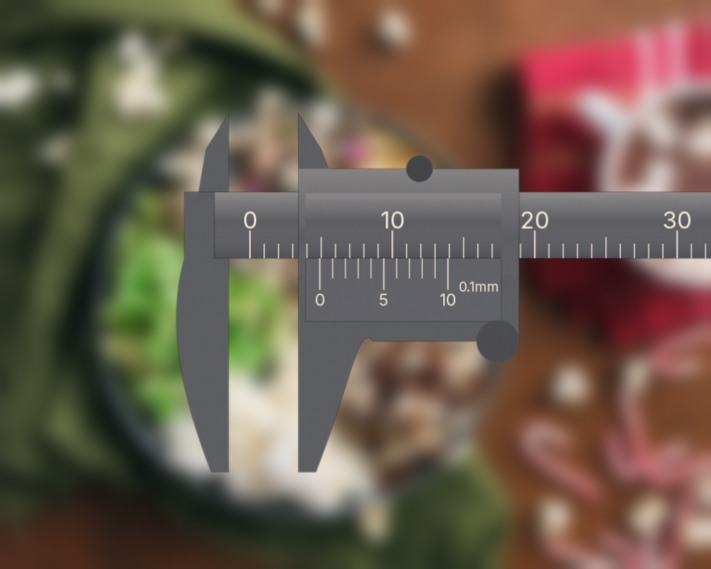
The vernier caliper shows 4.9 mm
